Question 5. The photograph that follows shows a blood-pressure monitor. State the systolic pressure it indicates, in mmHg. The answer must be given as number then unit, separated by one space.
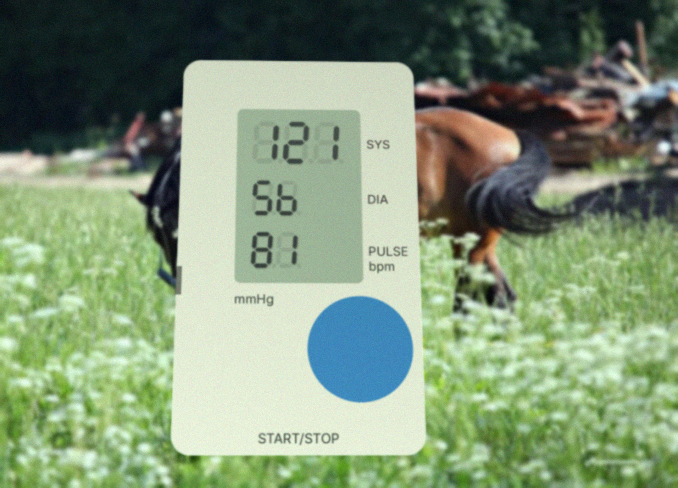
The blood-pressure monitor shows 121 mmHg
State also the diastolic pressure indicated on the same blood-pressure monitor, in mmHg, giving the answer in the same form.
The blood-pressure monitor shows 56 mmHg
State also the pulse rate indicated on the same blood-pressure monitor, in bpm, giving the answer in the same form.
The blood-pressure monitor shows 81 bpm
